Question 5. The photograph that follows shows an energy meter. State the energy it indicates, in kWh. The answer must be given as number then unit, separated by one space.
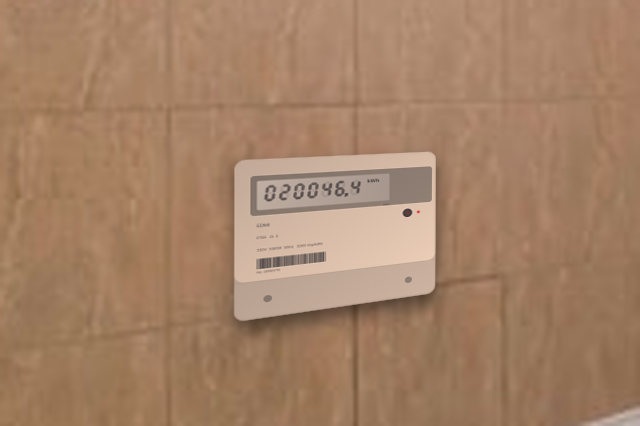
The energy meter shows 20046.4 kWh
